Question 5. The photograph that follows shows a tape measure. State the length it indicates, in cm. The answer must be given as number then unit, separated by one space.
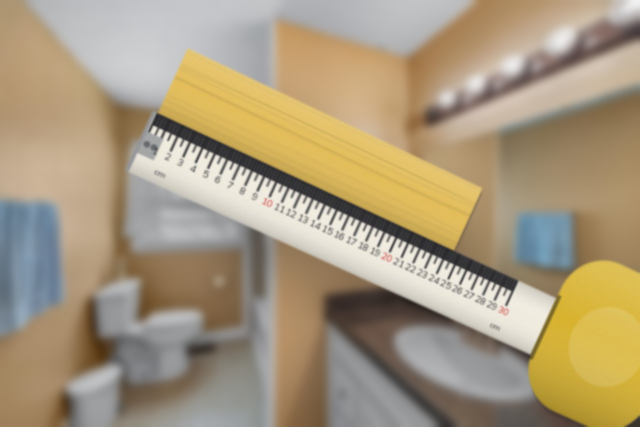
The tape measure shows 24.5 cm
